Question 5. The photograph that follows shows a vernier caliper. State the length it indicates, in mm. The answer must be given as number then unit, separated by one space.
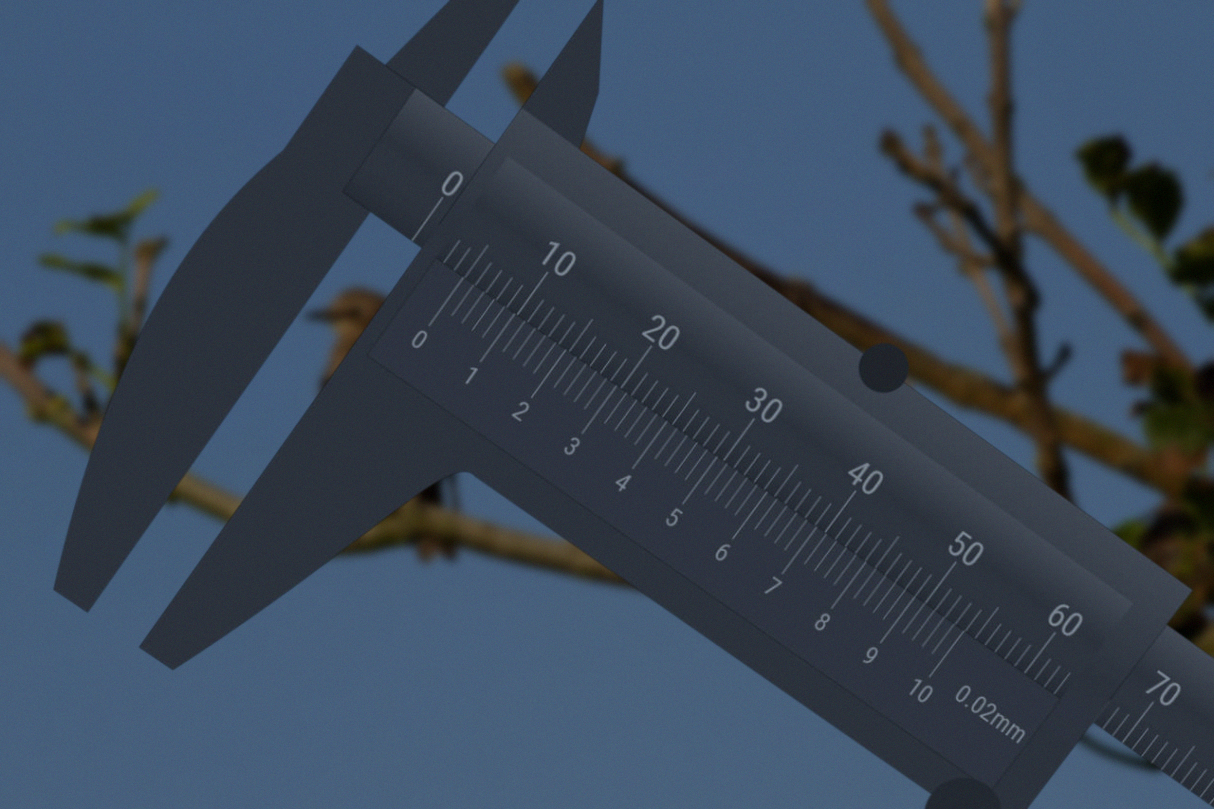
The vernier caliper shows 4.9 mm
